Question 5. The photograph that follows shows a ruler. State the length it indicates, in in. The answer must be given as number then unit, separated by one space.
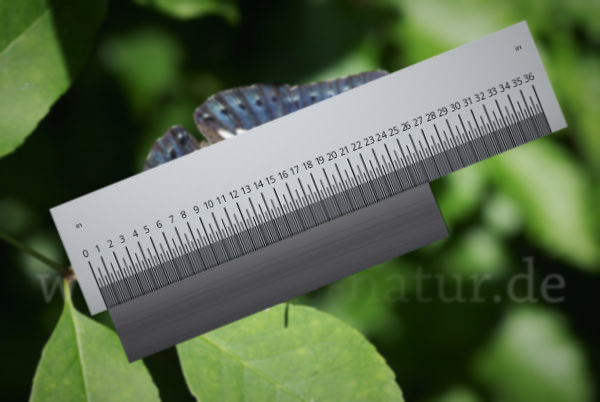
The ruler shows 26 in
